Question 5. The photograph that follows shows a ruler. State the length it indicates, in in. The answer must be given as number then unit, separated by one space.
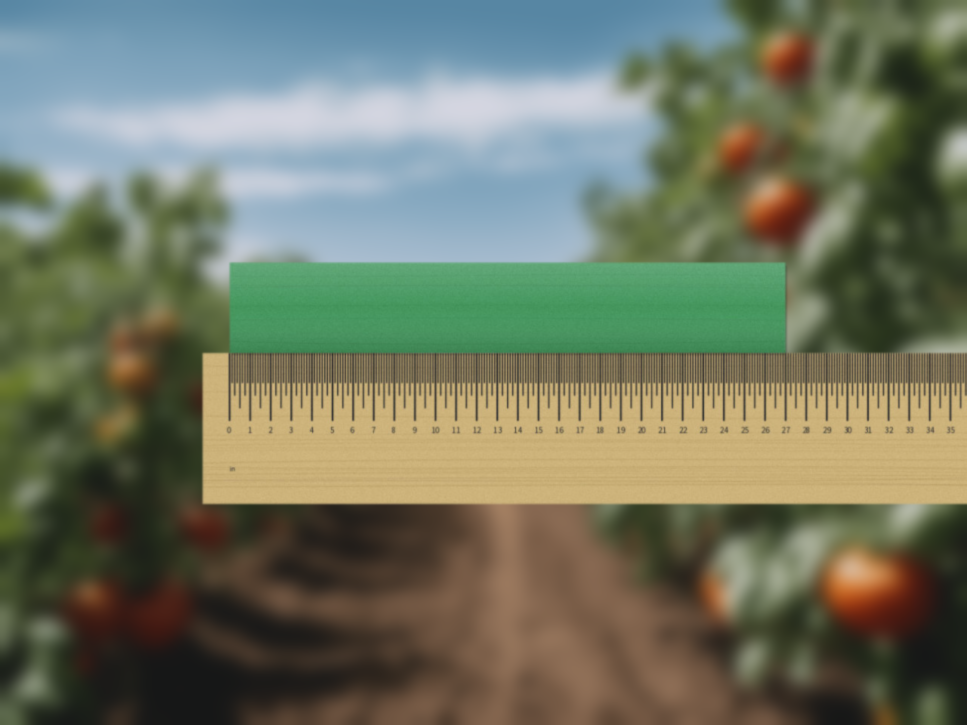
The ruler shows 27 in
